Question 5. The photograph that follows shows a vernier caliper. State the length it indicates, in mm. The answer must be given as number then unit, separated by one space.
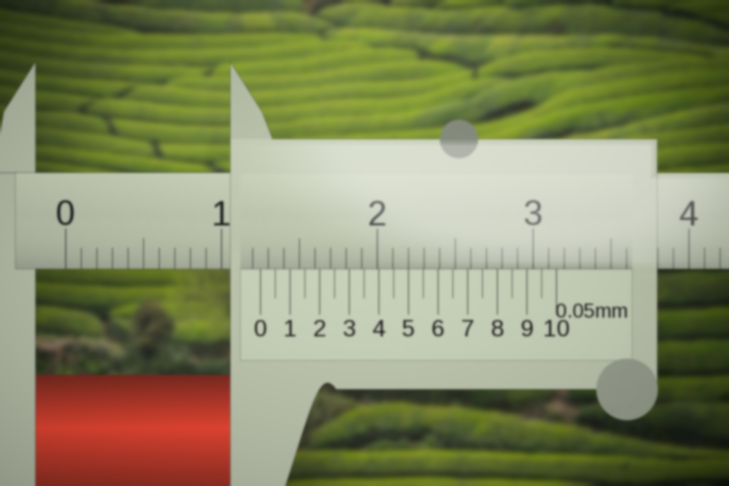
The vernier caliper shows 12.5 mm
